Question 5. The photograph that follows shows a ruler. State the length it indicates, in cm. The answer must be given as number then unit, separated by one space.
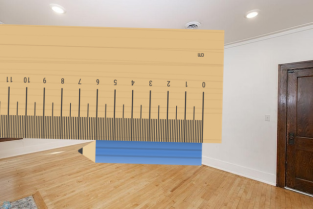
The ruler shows 7 cm
